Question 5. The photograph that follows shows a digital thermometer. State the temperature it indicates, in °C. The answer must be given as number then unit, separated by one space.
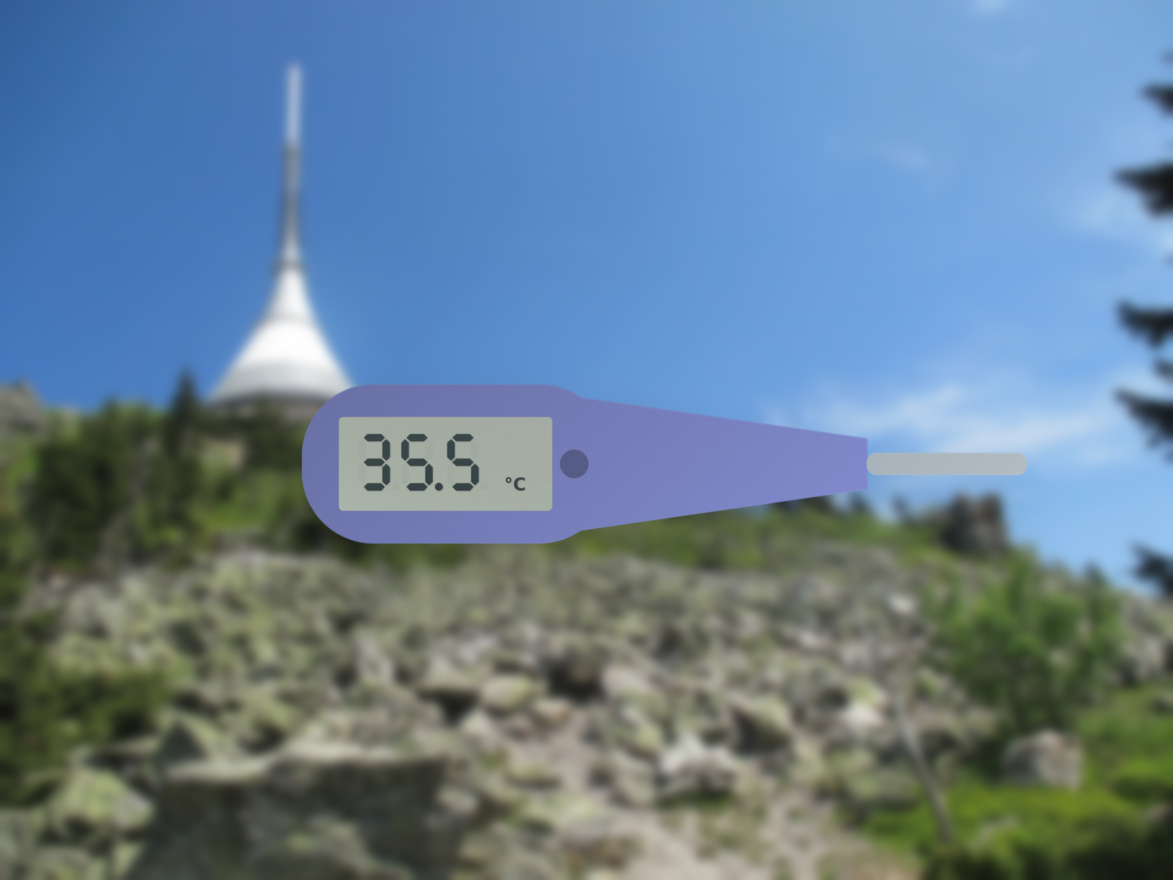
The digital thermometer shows 35.5 °C
